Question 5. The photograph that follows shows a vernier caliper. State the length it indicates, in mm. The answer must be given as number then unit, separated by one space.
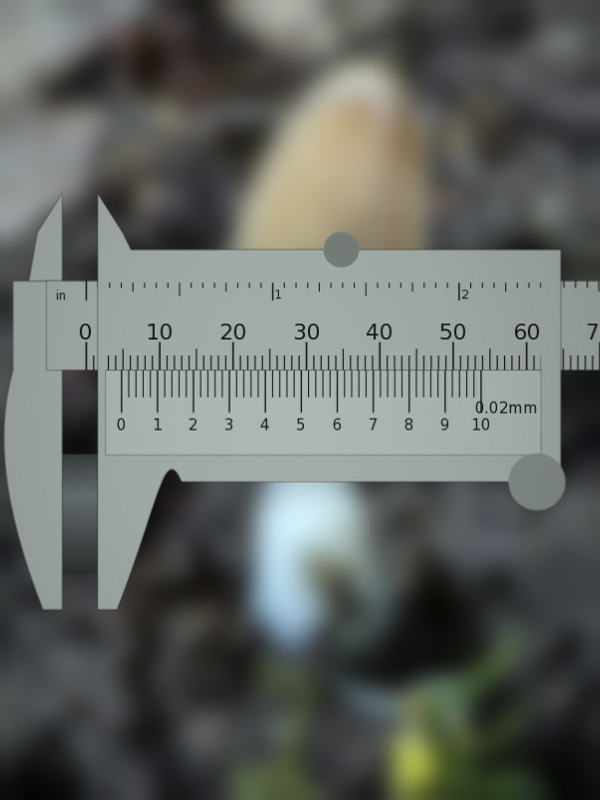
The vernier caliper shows 4.8 mm
